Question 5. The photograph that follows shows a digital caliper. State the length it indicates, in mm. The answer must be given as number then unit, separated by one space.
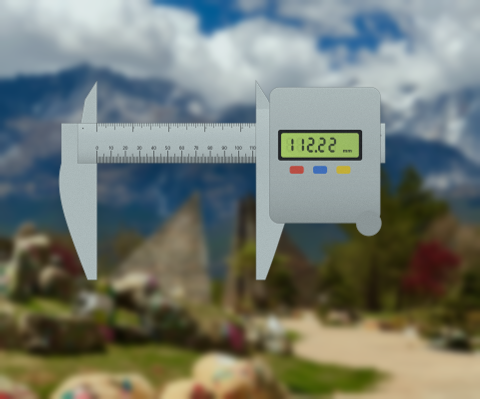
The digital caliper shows 112.22 mm
